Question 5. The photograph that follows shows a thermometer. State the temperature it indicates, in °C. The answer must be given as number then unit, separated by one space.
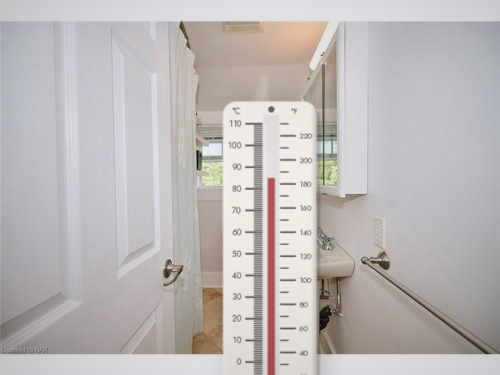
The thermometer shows 85 °C
